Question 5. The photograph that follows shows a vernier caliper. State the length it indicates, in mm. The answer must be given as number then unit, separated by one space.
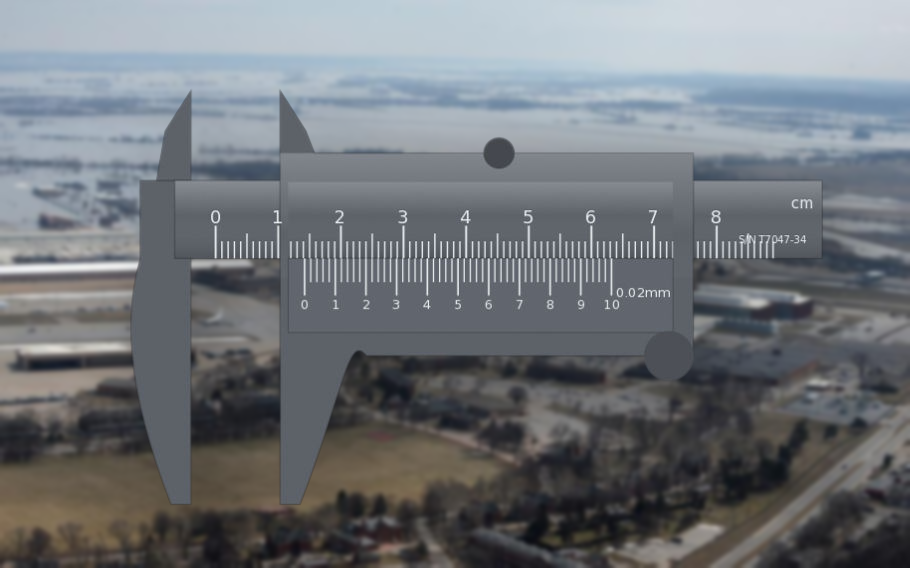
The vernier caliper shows 14.2 mm
